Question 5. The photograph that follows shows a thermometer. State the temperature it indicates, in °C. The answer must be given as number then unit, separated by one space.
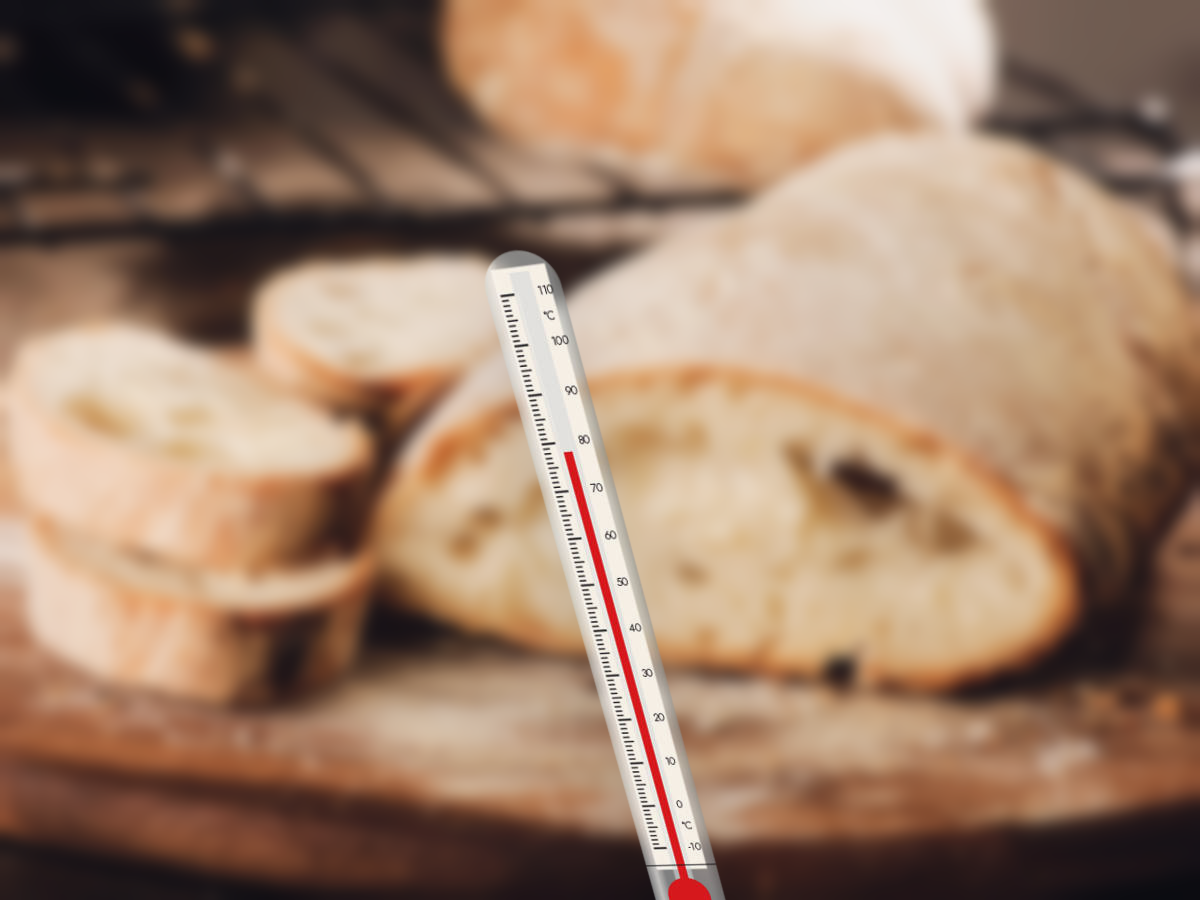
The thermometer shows 78 °C
